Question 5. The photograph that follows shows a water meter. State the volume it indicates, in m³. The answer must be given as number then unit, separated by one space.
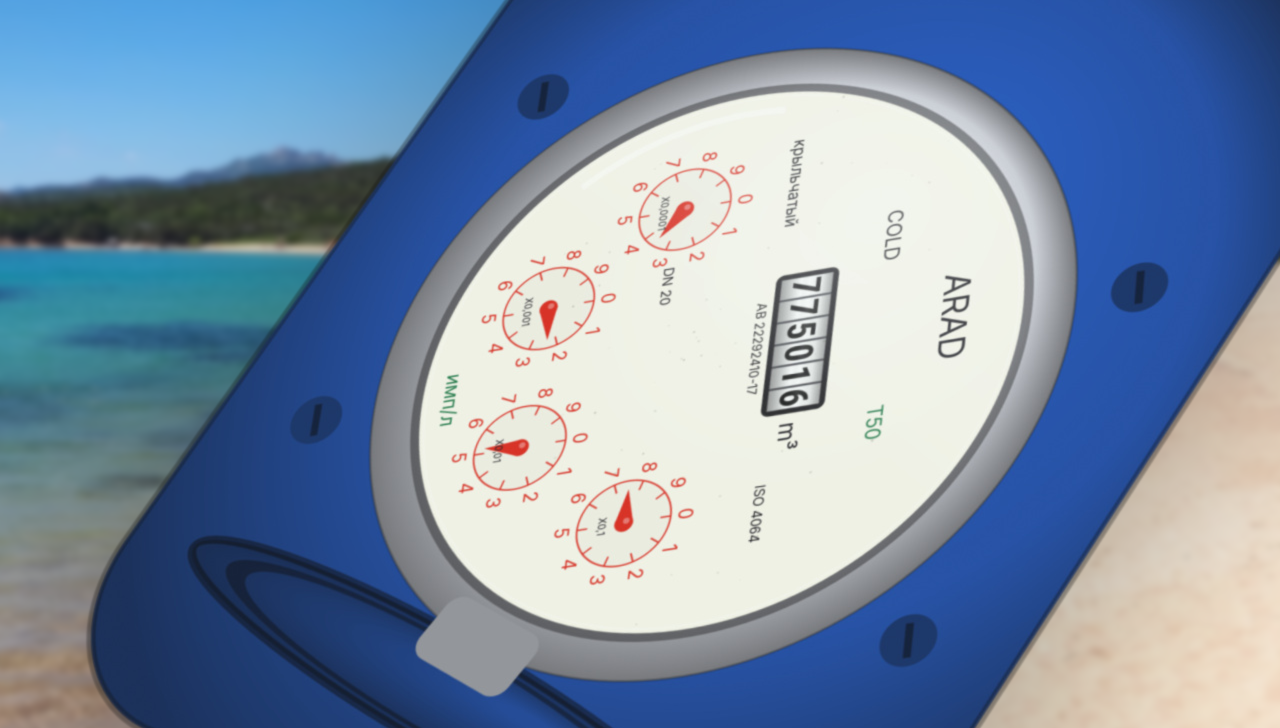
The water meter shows 775016.7523 m³
